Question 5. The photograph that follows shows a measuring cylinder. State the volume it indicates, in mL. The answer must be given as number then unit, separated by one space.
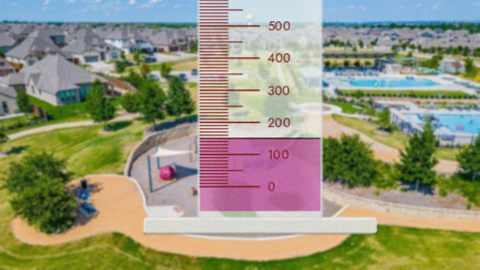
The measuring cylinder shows 150 mL
